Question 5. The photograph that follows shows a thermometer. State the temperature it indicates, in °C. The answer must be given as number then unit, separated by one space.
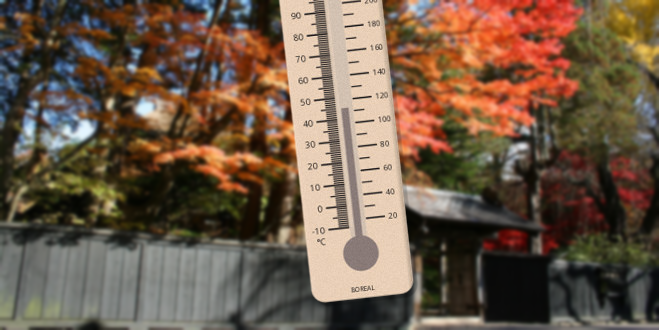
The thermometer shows 45 °C
